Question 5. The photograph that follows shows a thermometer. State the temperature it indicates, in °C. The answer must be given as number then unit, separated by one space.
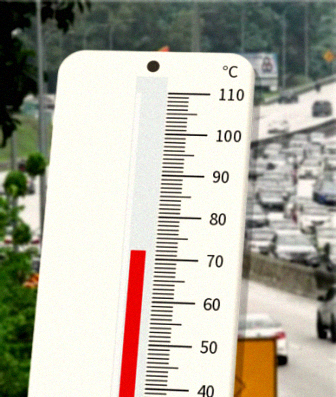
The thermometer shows 72 °C
